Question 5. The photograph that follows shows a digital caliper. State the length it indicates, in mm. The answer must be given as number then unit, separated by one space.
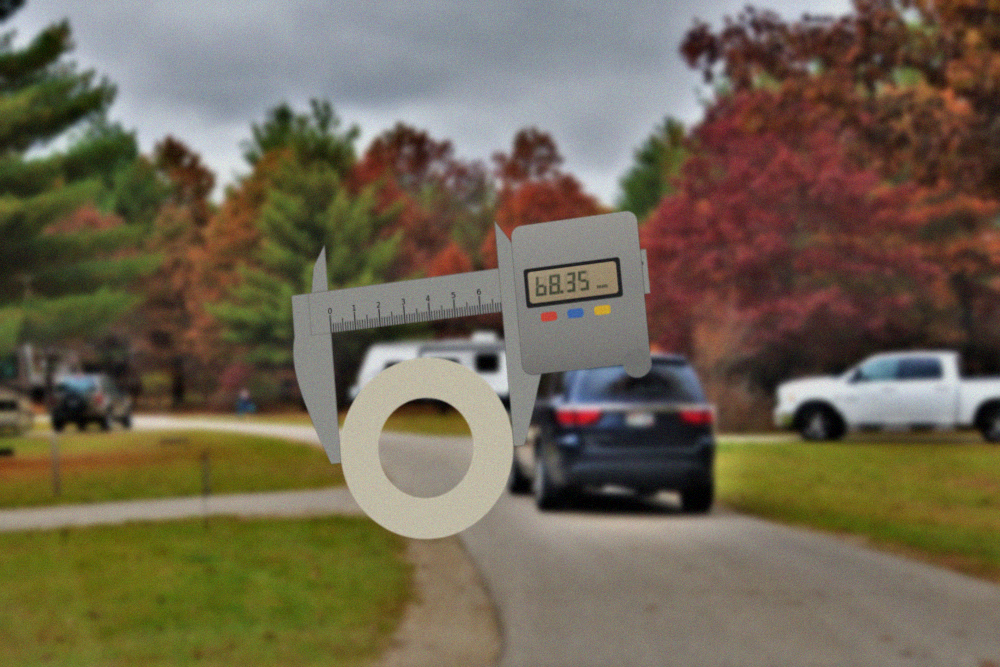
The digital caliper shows 68.35 mm
